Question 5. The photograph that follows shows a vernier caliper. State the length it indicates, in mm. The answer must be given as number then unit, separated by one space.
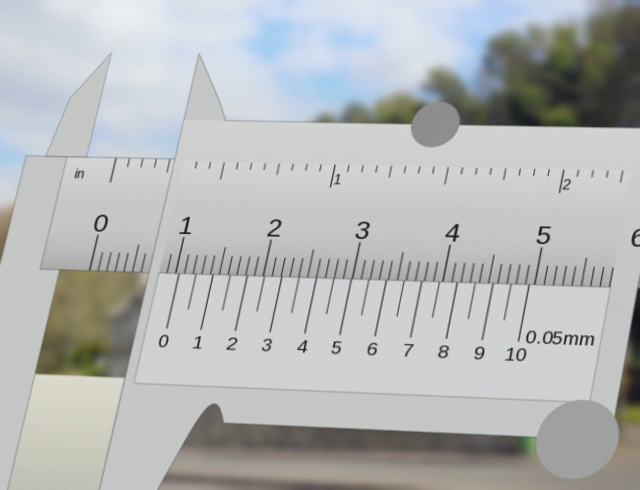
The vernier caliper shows 10.4 mm
